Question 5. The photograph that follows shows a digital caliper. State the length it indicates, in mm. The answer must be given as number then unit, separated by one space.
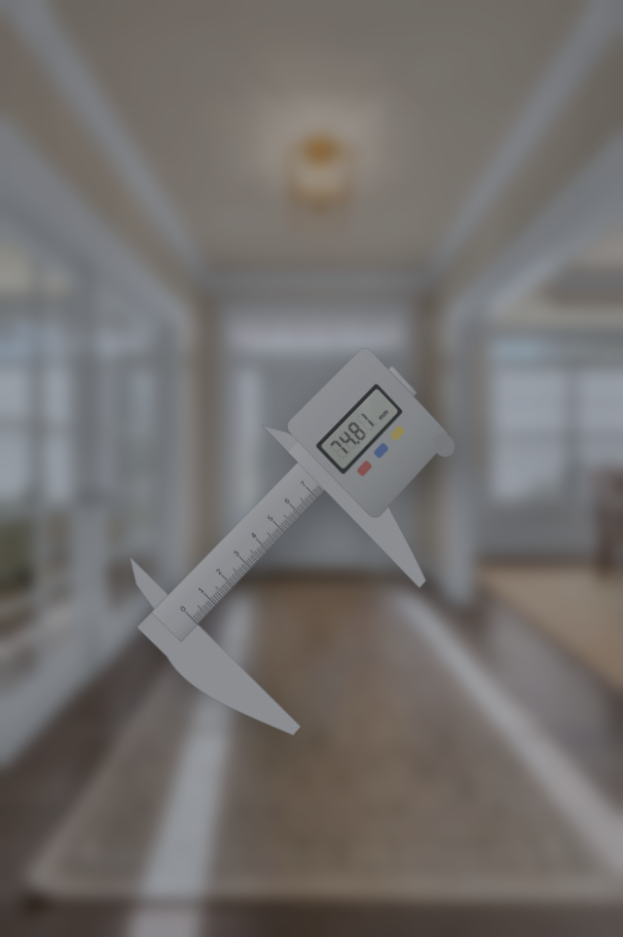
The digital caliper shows 74.81 mm
